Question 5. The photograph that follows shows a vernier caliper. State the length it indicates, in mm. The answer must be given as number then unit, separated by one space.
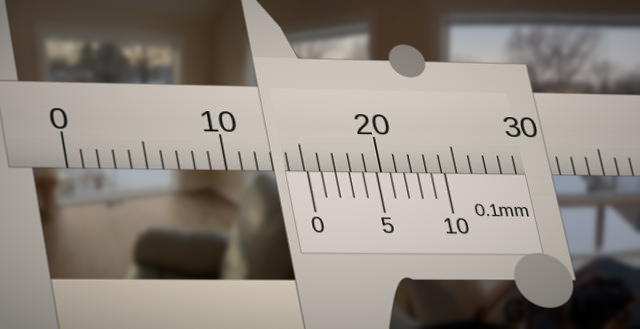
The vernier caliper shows 15.2 mm
